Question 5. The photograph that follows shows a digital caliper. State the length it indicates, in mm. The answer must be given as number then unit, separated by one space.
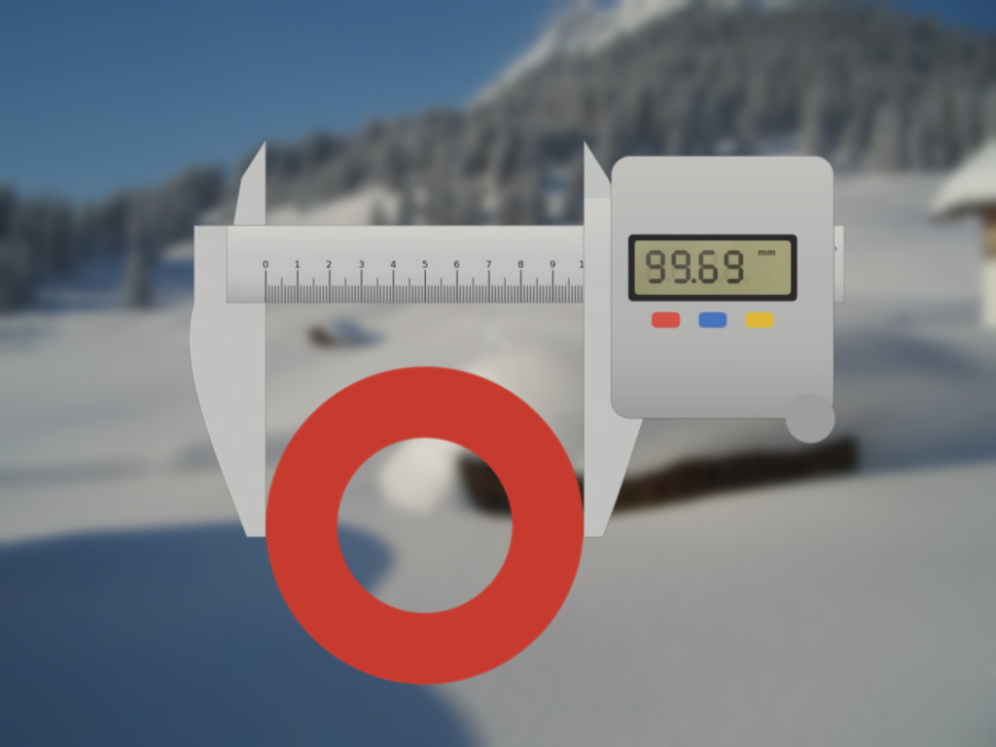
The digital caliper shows 99.69 mm
